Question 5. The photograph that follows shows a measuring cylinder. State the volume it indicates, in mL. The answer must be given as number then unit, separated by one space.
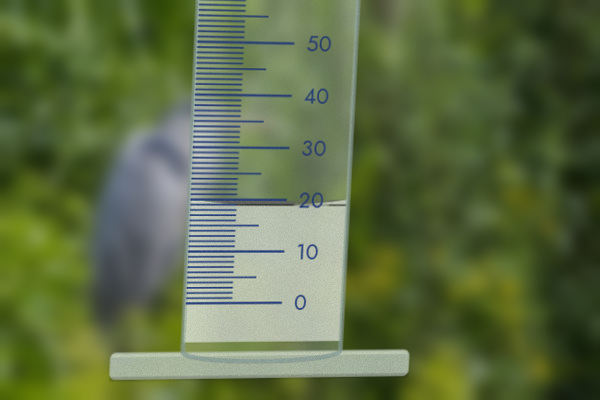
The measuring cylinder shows 19 mL
